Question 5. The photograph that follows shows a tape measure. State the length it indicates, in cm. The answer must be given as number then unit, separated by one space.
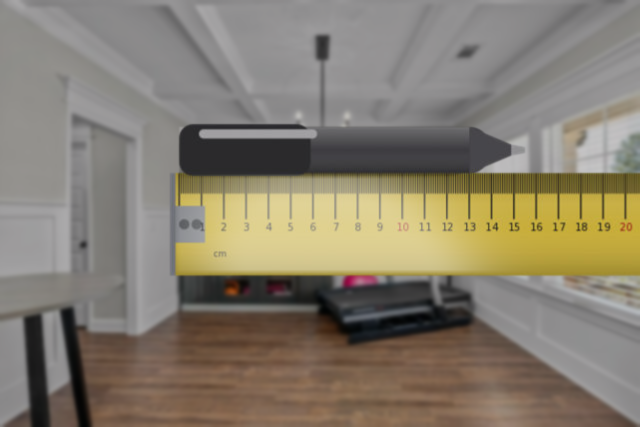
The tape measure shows 15.5 cm
